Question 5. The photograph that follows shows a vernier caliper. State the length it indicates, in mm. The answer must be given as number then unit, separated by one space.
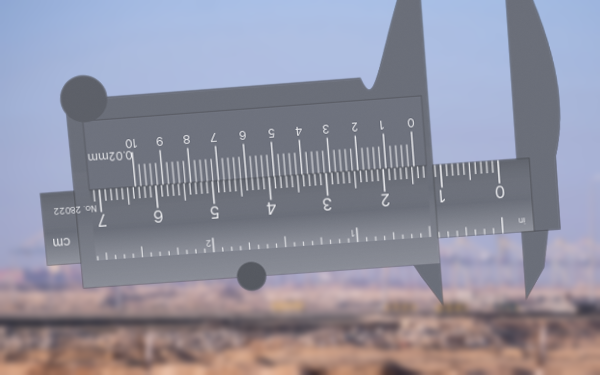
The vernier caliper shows 14.6 mm
